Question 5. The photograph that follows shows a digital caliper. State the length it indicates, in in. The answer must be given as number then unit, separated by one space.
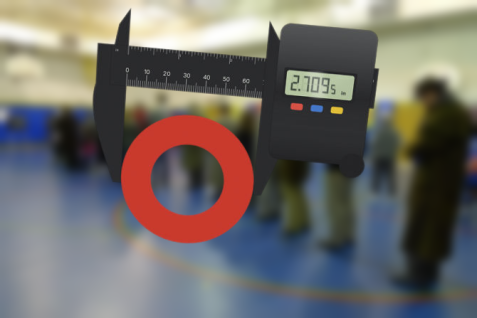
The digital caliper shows 2.7095 in
